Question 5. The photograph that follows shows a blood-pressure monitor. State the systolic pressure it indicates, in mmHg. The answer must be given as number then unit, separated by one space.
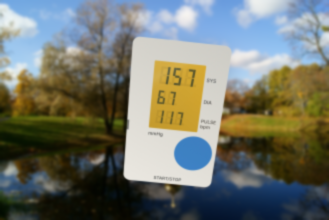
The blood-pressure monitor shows 157 mmHg
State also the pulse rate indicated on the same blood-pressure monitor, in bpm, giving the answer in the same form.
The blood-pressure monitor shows 117 bpm
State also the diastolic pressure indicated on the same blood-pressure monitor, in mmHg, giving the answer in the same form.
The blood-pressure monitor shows 67 mmHg
